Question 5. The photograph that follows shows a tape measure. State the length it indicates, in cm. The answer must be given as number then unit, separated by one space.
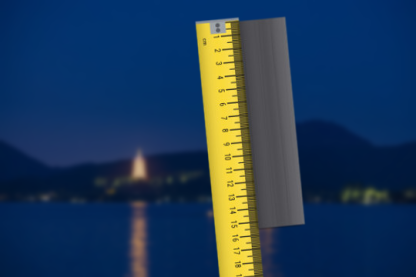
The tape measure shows 15.5 cm
